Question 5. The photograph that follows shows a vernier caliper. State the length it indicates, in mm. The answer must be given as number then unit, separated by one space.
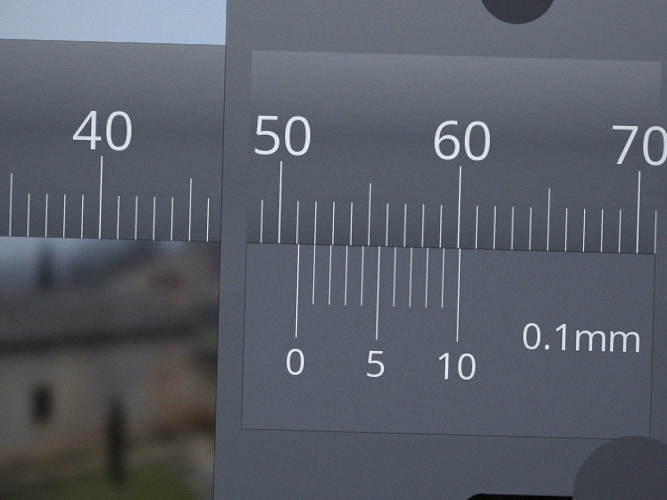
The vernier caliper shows 51.1 mm
